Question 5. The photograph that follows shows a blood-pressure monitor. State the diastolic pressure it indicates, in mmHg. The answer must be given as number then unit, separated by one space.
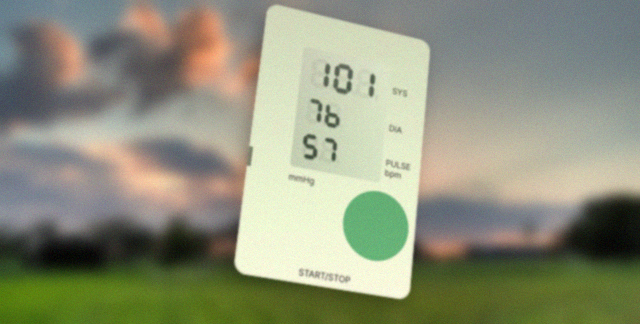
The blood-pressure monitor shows 76 mmHg
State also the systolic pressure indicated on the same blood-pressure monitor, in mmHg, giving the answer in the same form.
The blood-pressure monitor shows 101 mmHg
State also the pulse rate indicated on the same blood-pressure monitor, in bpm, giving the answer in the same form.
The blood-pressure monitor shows 57 bpm
